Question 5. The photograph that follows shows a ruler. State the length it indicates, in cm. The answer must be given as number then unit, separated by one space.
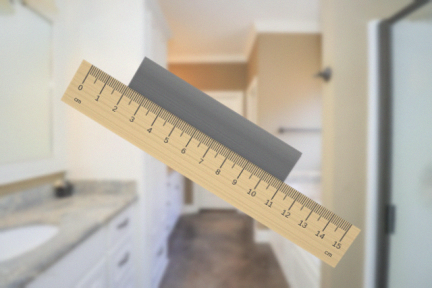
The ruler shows 9 cm
